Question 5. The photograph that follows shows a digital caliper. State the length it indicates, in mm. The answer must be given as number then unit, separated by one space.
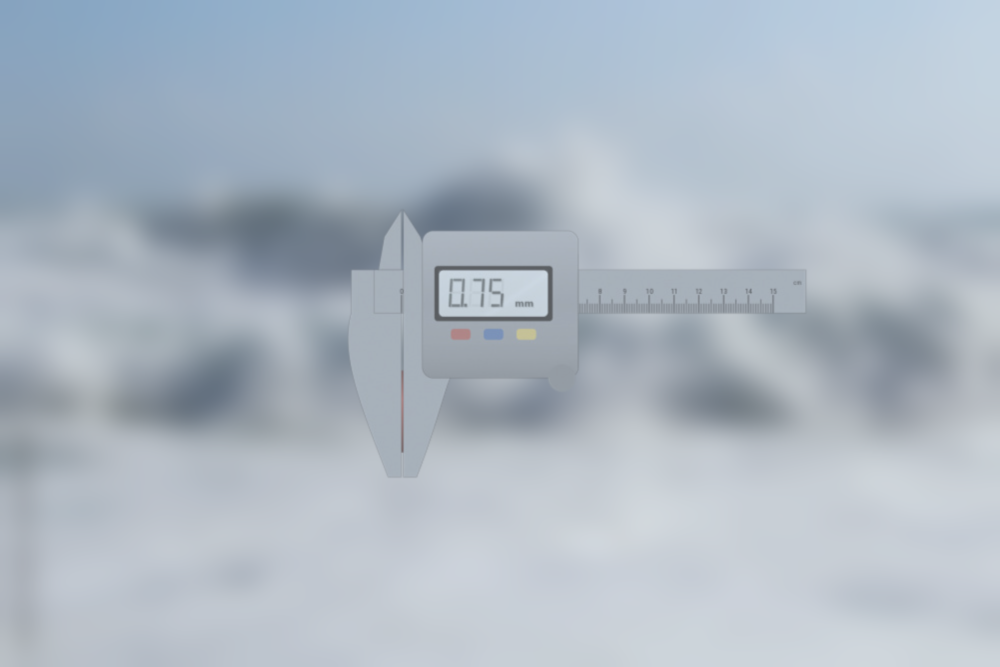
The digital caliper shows 0.75 mm
